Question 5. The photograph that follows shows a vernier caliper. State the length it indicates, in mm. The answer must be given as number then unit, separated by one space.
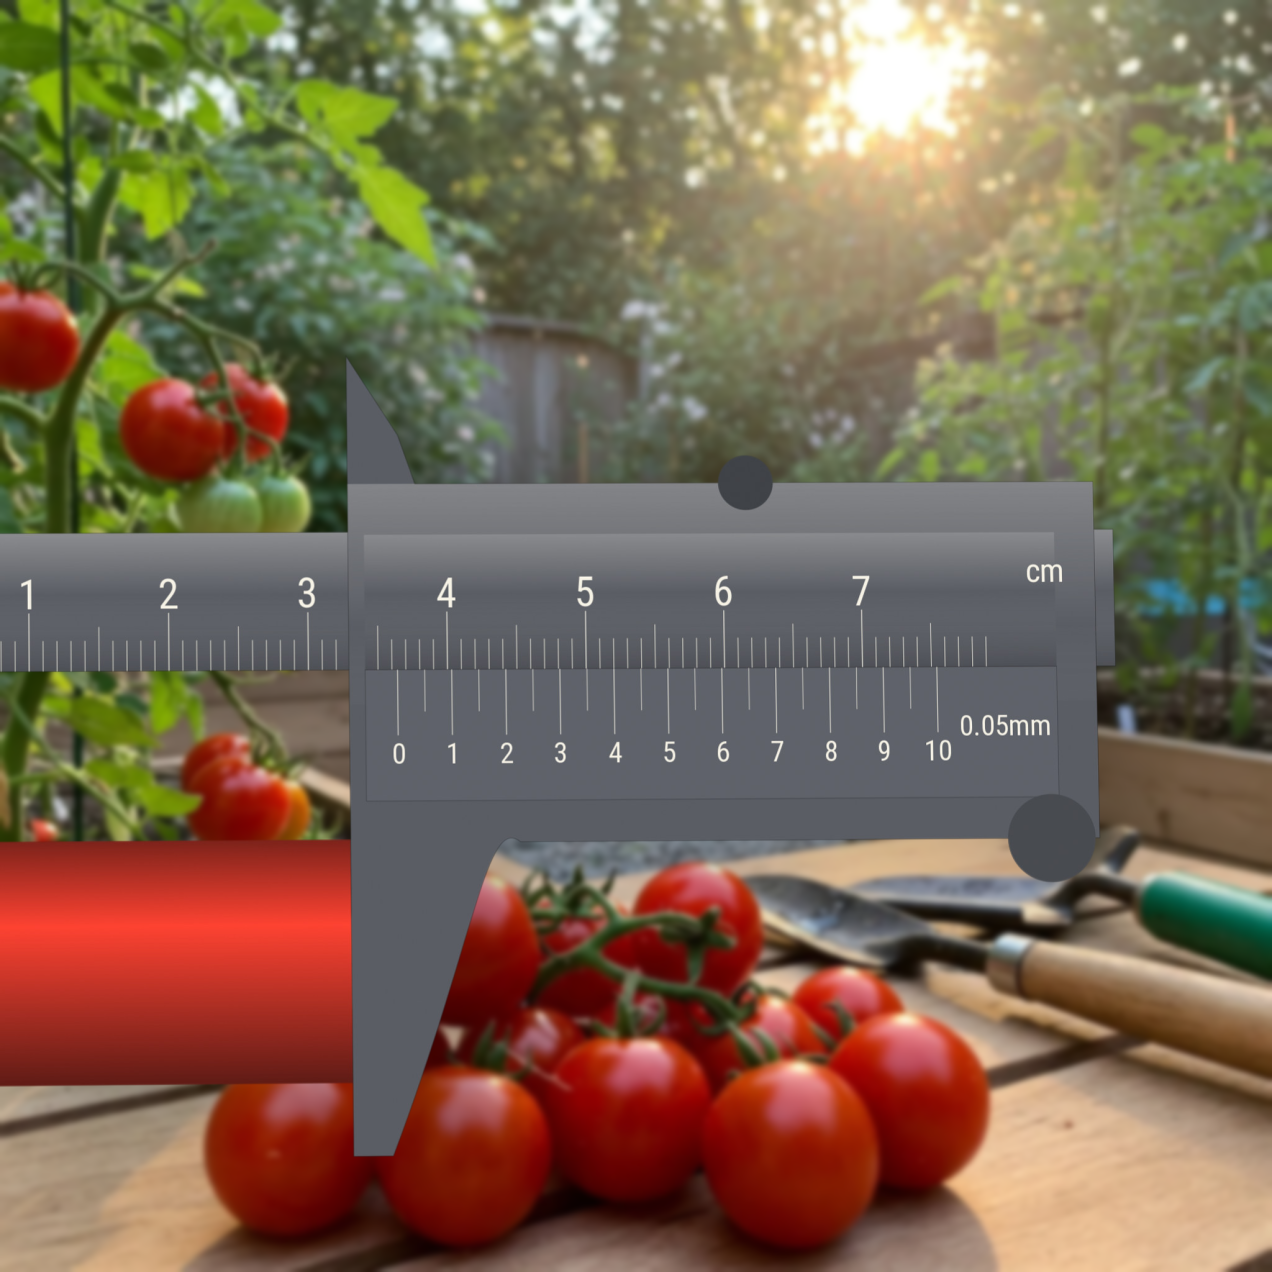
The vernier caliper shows 36.4 mm
